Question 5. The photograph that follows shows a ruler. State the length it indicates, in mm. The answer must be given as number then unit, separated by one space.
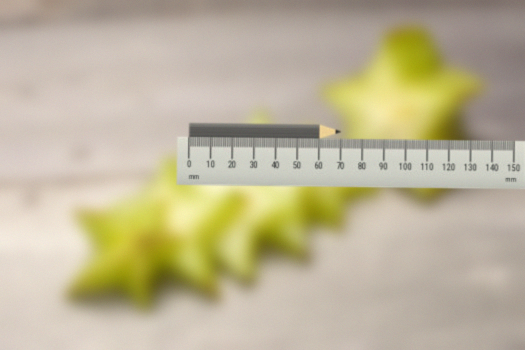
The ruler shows 70 mm
